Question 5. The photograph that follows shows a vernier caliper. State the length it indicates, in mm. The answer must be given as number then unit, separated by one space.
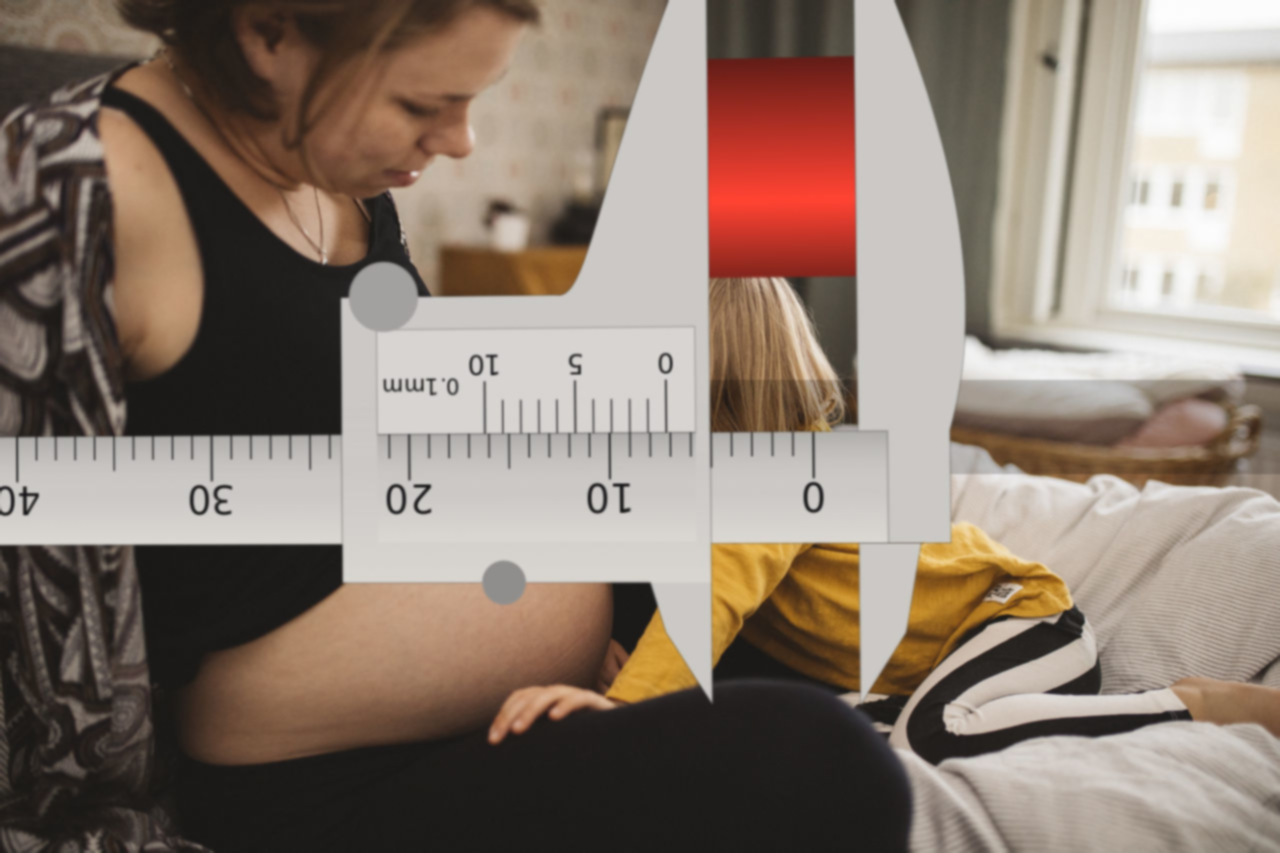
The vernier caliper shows 7.2 mm
